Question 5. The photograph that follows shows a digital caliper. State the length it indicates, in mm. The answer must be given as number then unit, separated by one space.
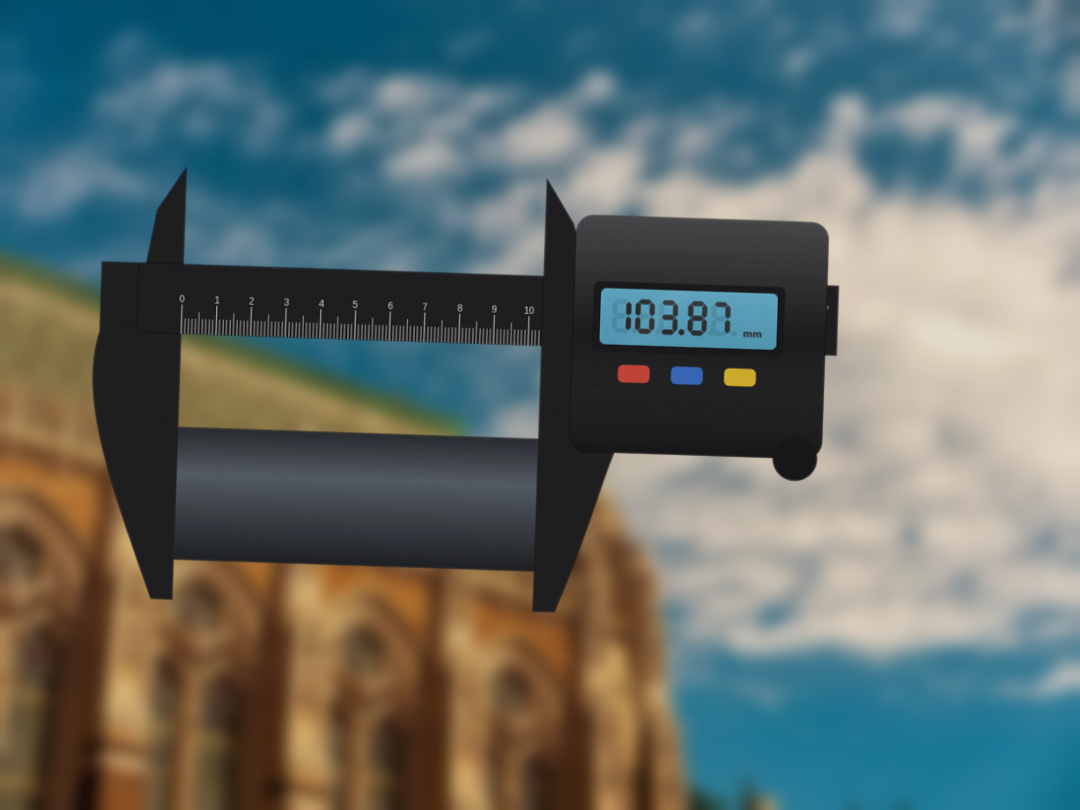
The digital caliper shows 103.87 mm
